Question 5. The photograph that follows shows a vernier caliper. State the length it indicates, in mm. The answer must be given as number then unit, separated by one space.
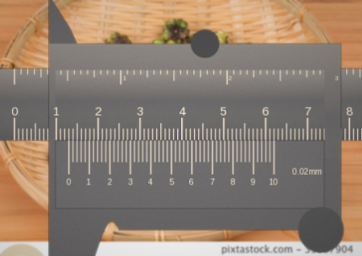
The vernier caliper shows 13.0 mm
